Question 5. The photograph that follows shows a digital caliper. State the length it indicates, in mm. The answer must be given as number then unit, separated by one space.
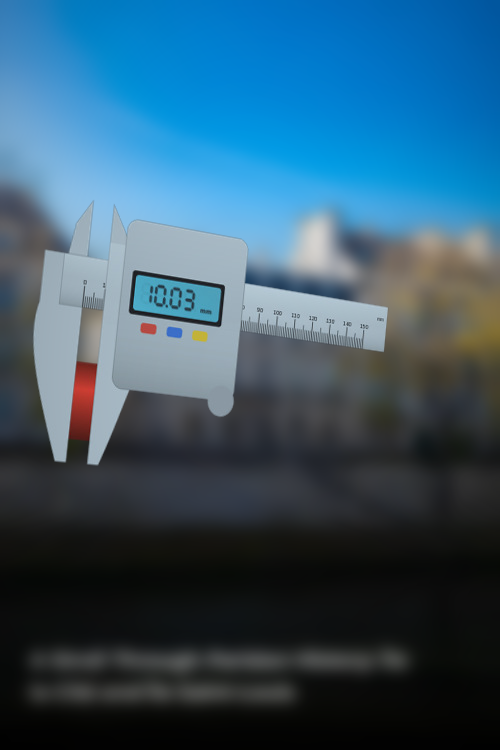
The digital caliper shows 10.03 mm
